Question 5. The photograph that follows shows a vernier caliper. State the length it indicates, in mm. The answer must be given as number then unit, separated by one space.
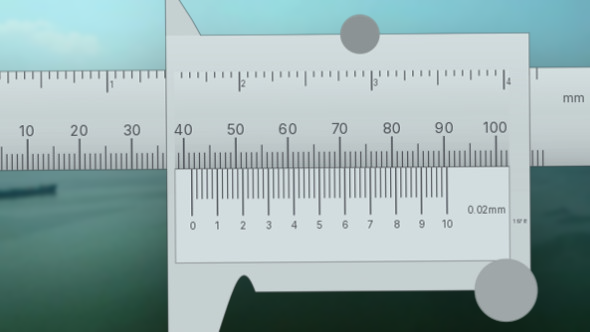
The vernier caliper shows 41.5 mm
